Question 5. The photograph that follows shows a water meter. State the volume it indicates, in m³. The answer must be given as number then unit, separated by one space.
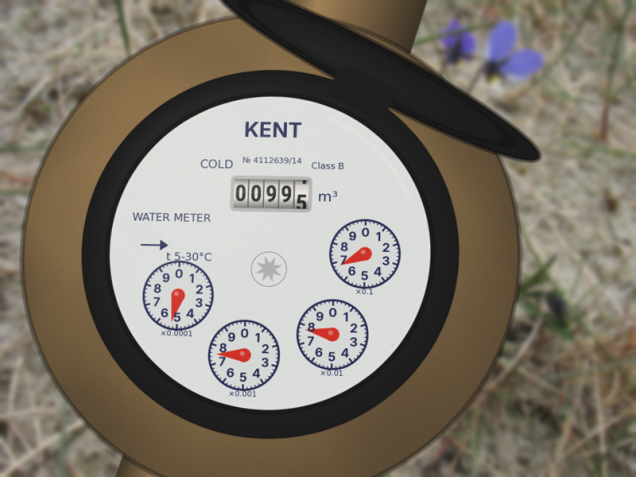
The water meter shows 994.6775 m³
